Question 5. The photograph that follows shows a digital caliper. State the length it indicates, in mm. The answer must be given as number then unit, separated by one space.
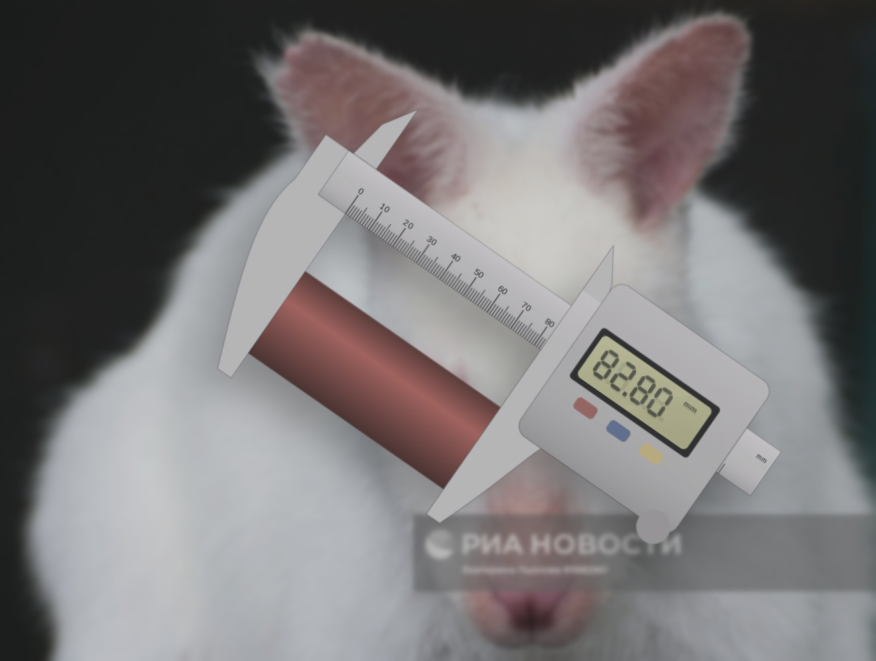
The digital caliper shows 82.80 mm
